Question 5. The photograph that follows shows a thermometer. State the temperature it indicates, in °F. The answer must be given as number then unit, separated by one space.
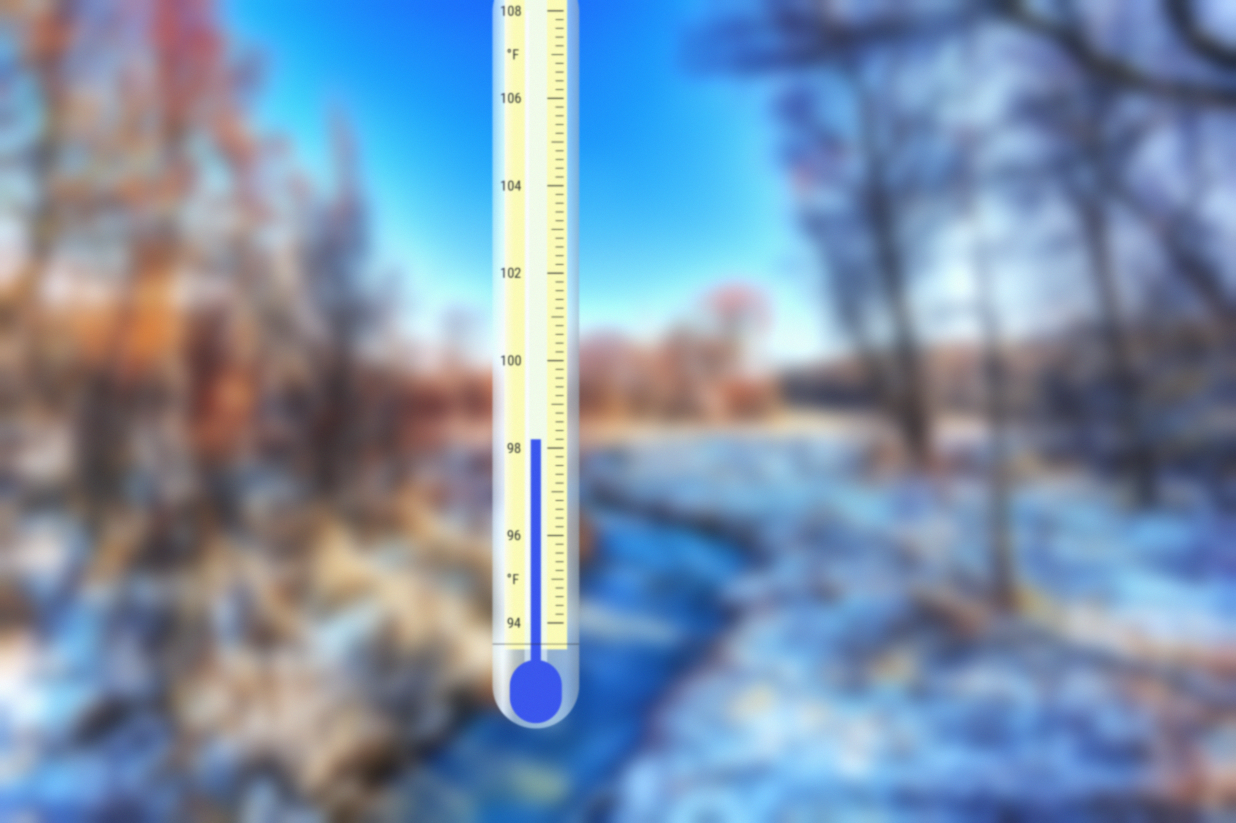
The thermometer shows 98.2 °F
